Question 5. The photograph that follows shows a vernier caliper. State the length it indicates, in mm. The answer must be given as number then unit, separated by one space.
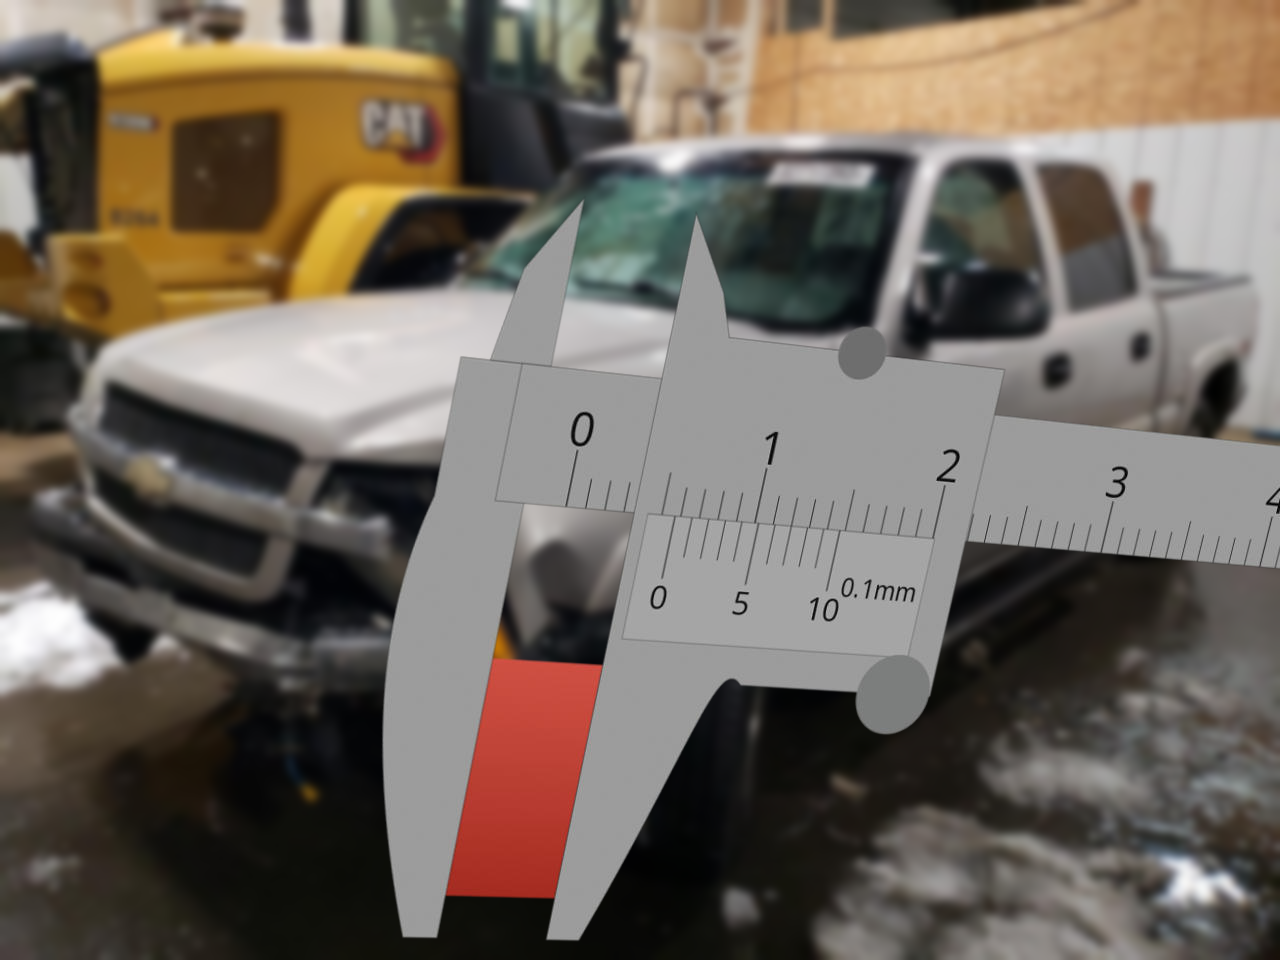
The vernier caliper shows 5.7 mm
